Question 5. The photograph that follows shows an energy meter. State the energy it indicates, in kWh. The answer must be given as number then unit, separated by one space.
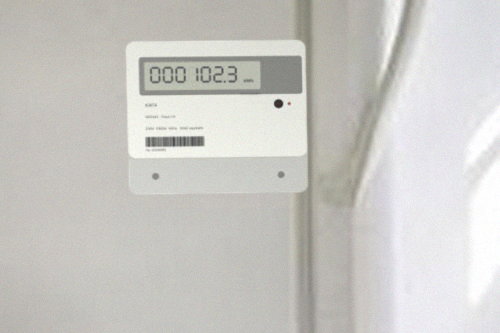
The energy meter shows 102.3 kWh
